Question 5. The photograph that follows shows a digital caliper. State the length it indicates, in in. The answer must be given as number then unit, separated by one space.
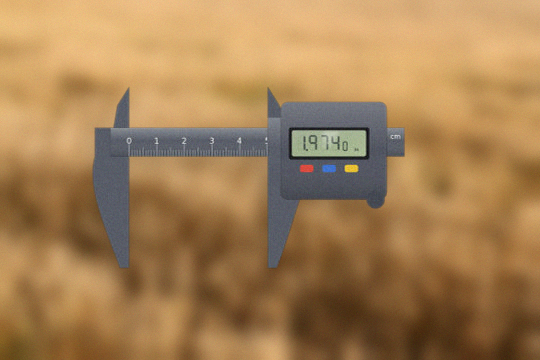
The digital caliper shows 1.9740 in
